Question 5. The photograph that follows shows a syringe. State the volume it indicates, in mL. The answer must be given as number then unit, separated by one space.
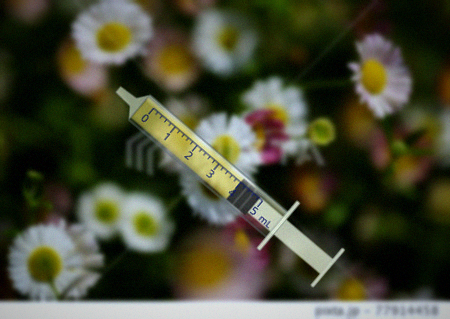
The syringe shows 4 mL
